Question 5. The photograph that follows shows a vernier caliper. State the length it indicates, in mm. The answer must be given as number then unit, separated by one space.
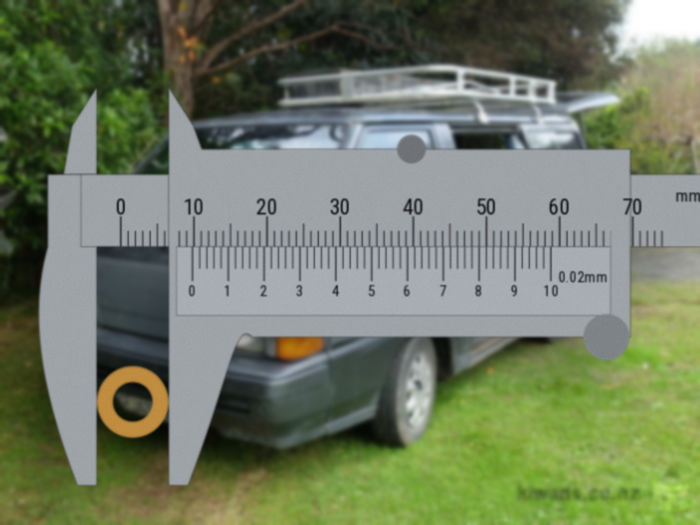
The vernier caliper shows 9.8 mm
